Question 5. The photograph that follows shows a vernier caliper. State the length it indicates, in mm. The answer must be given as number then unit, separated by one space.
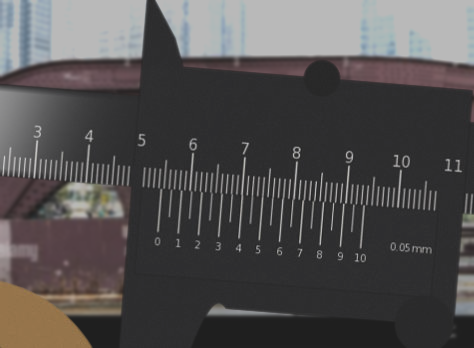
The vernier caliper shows 54.5 mm
